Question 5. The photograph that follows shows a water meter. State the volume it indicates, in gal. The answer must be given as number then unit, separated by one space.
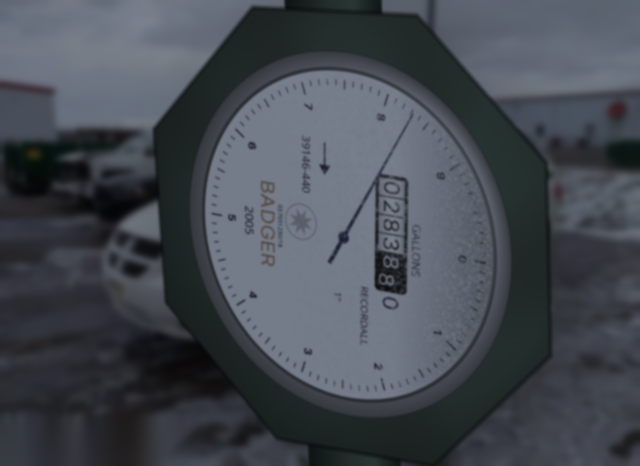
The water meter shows 283878.3 gal
